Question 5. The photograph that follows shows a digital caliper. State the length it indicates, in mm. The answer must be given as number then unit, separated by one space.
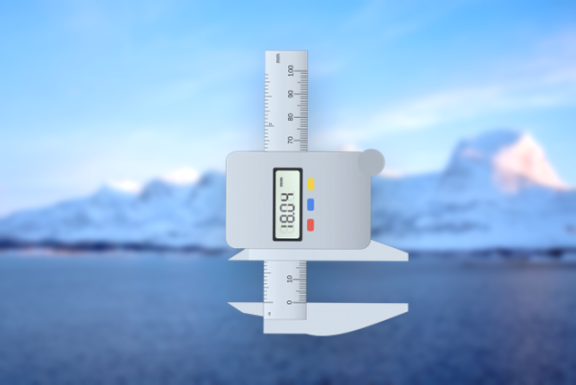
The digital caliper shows 18.04 mm
